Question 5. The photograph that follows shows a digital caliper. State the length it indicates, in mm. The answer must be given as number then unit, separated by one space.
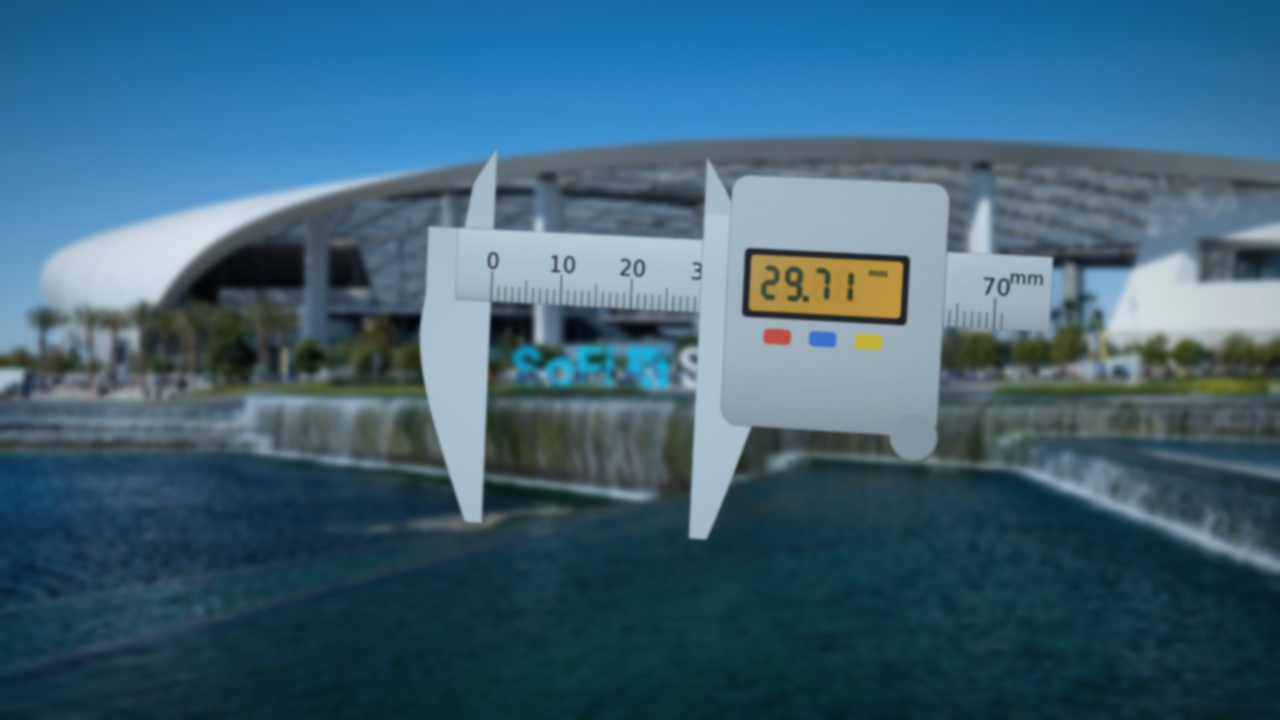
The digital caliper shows 29.71 mm
